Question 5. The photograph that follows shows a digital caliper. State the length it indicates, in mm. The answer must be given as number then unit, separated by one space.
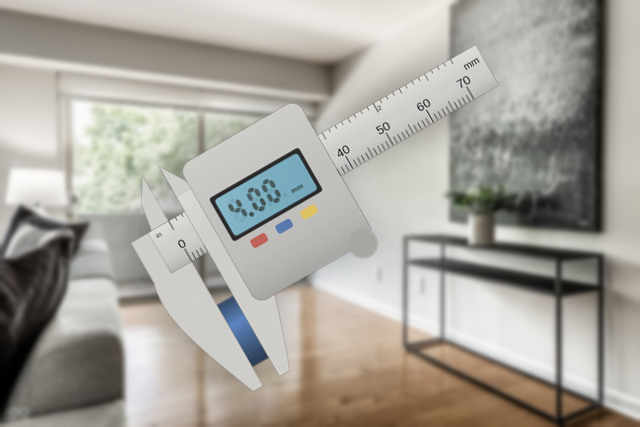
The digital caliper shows 4.00 mm
